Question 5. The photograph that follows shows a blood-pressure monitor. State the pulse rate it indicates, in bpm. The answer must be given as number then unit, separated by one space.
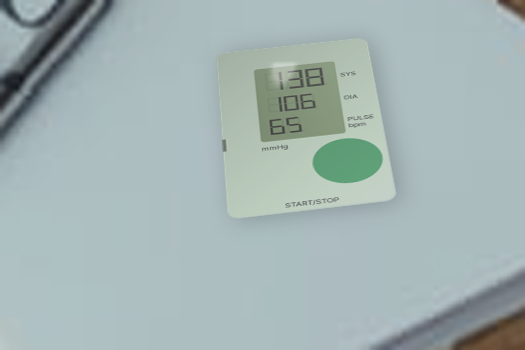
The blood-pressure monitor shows 65 bpm
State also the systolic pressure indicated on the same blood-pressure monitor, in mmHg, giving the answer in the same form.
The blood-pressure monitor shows 138 mmHg
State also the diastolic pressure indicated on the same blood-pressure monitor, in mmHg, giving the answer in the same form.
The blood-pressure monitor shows 106 mmHg
